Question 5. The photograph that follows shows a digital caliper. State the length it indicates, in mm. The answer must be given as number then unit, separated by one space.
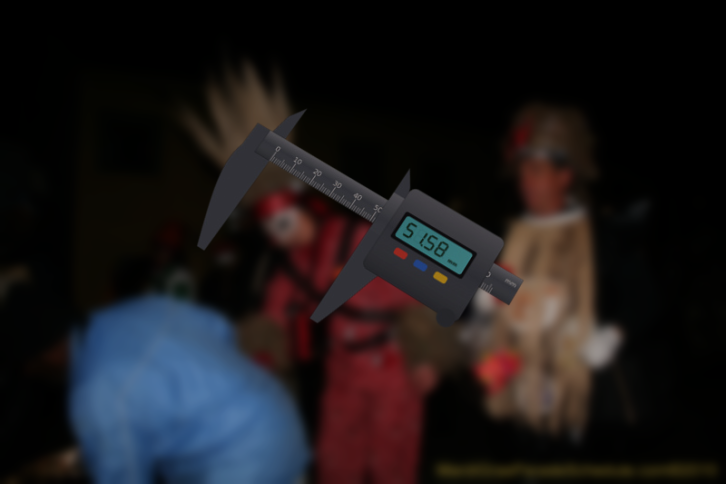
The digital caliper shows 51.58 mm
